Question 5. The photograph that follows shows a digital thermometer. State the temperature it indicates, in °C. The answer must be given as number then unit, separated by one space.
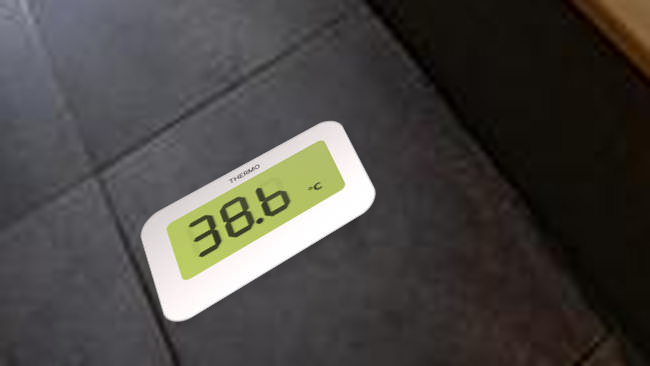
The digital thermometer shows 38.6 °C
